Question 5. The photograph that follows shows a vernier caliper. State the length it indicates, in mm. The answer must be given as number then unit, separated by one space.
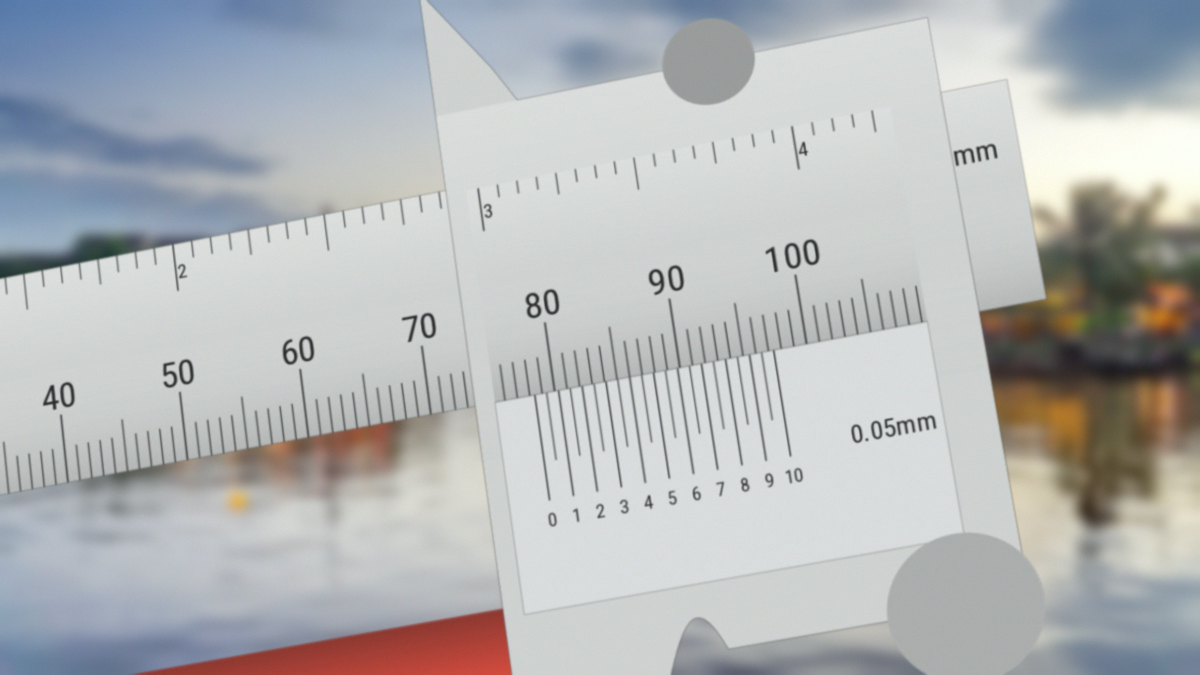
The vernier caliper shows 78.4 mm
